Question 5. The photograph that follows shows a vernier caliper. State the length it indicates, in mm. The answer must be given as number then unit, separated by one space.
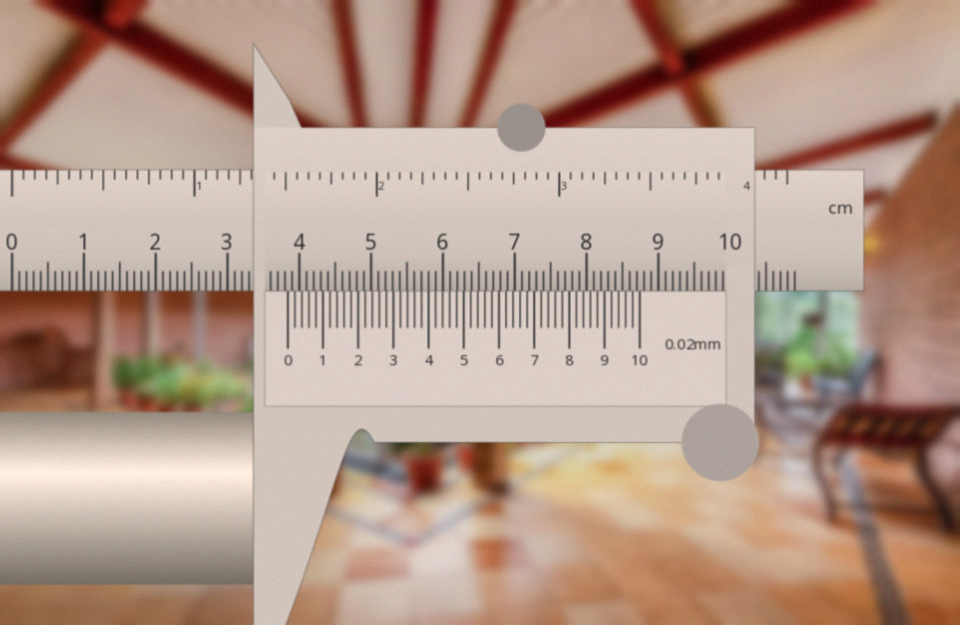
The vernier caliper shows 38.4 mm
